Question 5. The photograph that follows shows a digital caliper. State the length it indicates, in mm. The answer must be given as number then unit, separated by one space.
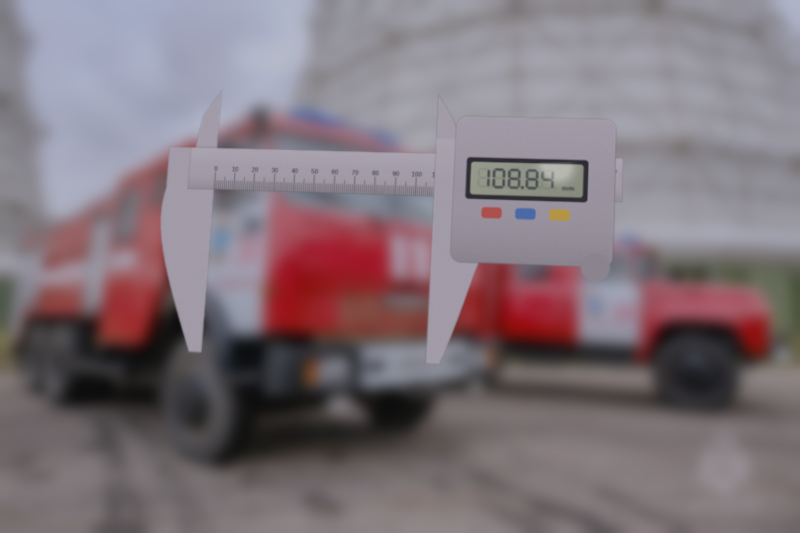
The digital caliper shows 108.84 mm
